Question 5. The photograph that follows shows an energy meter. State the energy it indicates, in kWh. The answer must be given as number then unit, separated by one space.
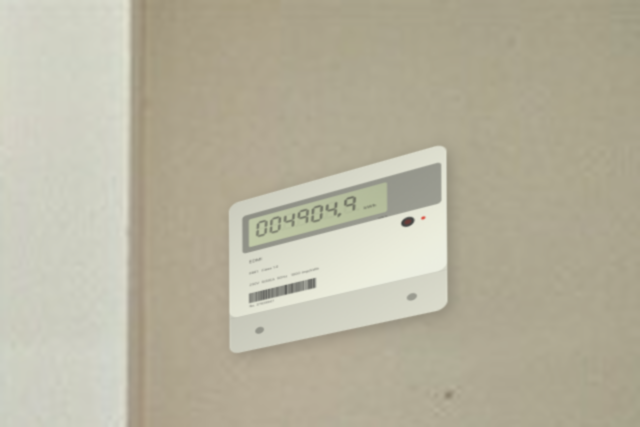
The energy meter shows 4904.9 kWh
